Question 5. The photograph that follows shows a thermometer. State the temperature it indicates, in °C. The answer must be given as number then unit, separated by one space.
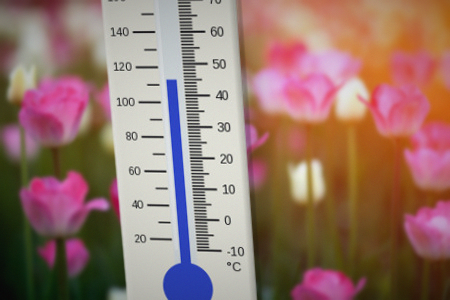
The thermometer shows 45 °C
